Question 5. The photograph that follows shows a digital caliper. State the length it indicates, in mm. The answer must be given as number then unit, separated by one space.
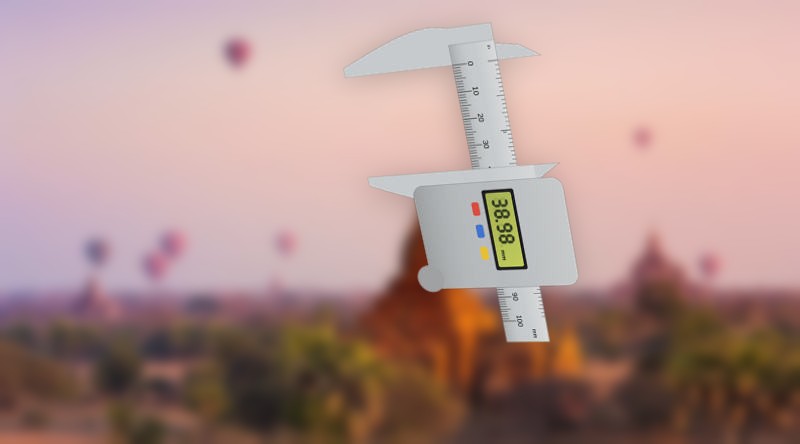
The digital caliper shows 38.98 mm
